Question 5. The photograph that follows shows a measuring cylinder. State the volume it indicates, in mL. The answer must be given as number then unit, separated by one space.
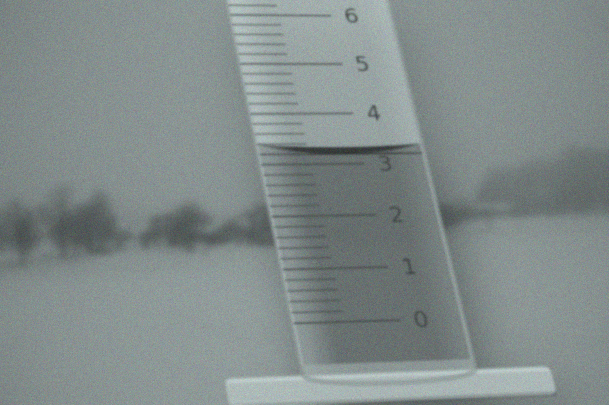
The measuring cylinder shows 3.2 mL
